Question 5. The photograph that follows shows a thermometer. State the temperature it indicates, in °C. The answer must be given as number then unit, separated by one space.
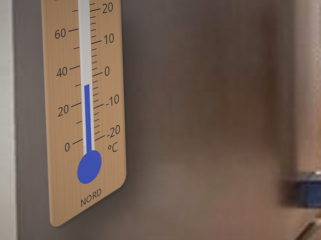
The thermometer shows -2 °C
